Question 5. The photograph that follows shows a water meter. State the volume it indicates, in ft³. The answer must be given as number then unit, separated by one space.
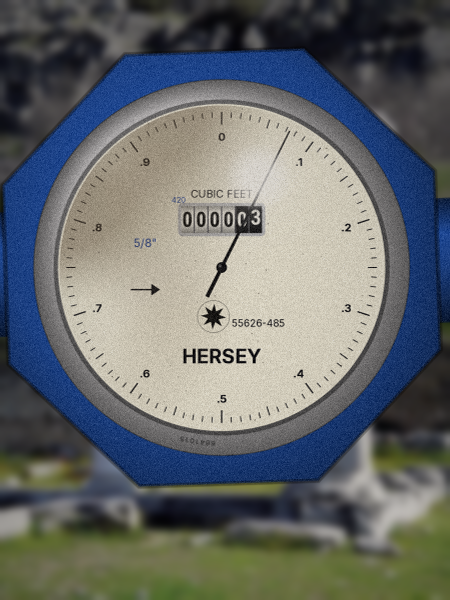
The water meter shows 3.07 ft³
